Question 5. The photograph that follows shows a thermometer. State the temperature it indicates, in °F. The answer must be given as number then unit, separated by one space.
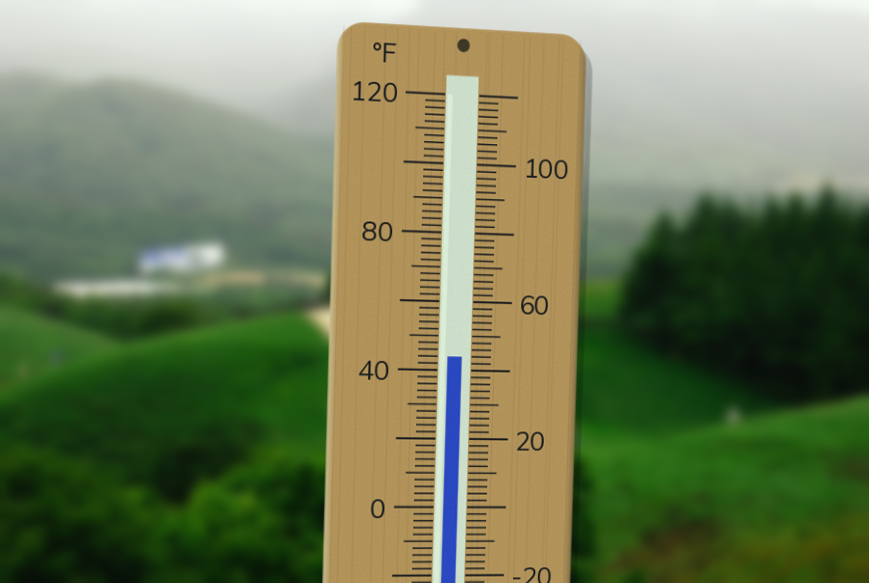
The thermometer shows 44 °F
